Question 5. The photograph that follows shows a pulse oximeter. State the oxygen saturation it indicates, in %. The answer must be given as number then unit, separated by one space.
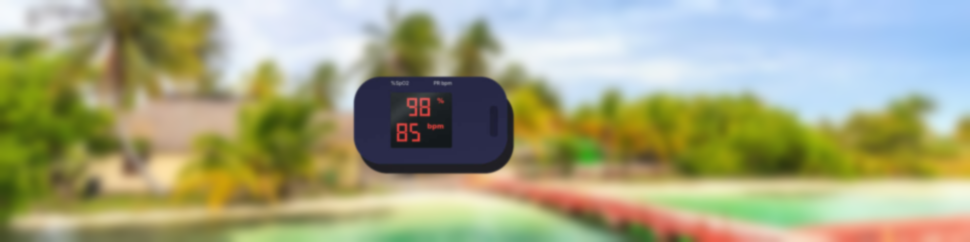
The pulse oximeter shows 98 %
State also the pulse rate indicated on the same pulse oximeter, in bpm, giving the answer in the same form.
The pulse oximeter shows 85 bpm
